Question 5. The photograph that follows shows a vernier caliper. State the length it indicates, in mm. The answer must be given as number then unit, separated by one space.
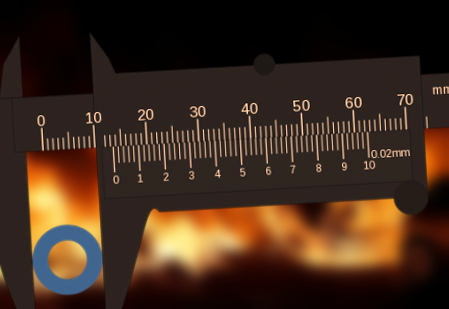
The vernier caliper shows 13.5 mm
